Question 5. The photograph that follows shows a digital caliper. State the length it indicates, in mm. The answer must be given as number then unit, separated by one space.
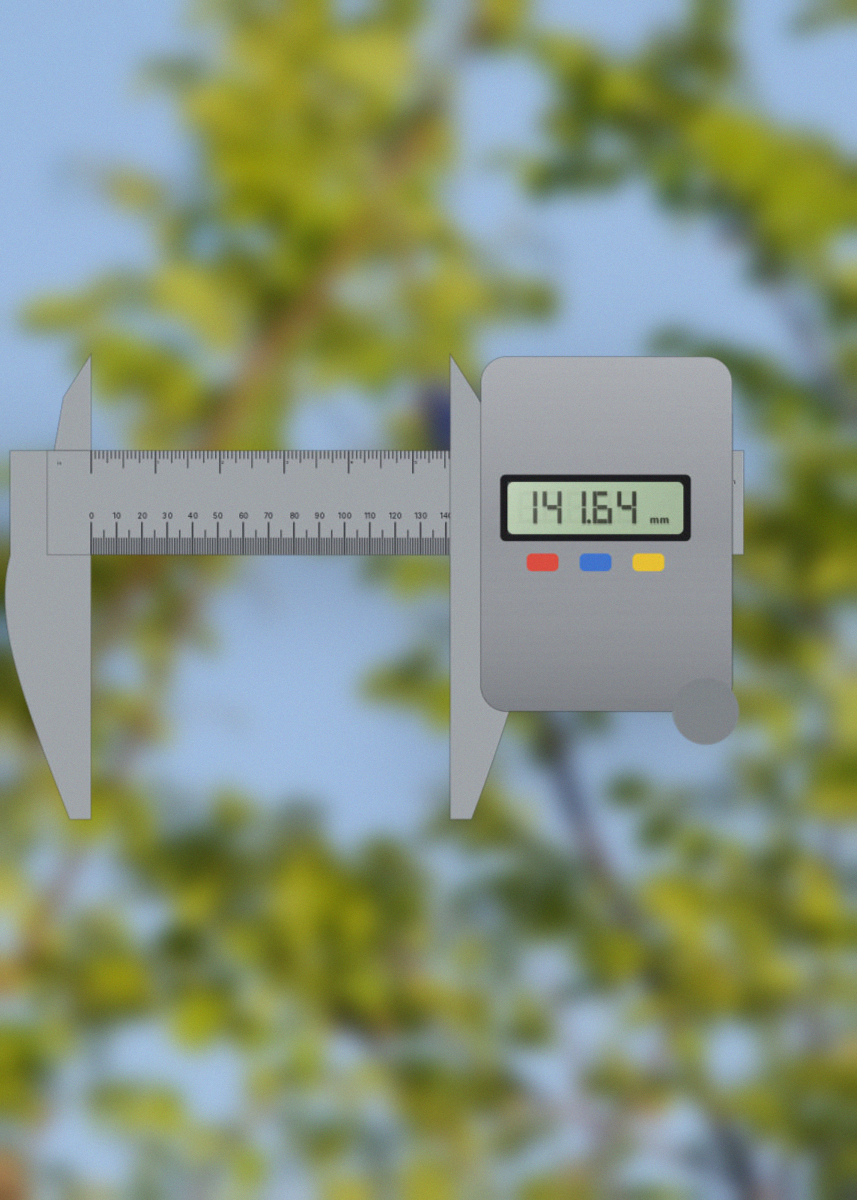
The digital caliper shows 141.64 mm
